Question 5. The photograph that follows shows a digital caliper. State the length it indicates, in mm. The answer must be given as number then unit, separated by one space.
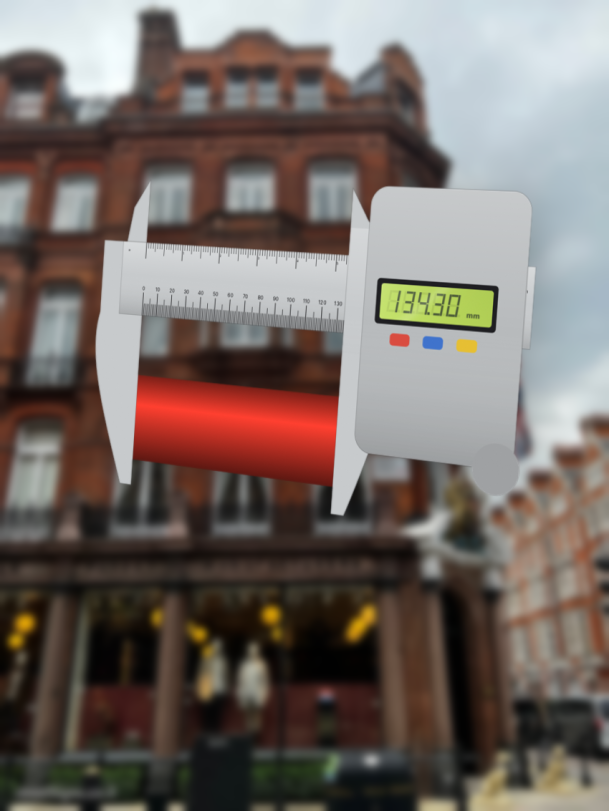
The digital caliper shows 134.30 mm
